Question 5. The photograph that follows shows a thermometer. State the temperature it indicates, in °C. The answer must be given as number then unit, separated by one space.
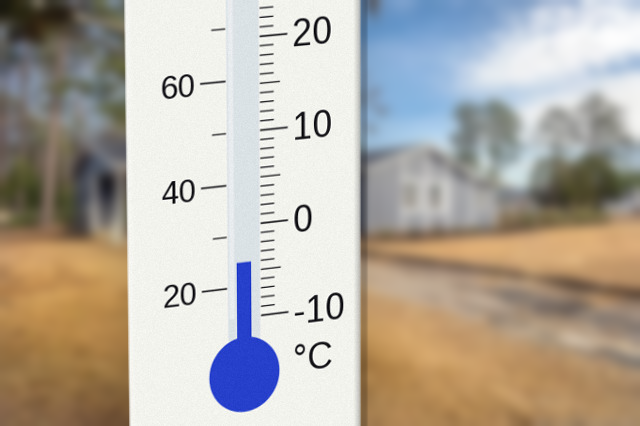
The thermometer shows -4 °C
